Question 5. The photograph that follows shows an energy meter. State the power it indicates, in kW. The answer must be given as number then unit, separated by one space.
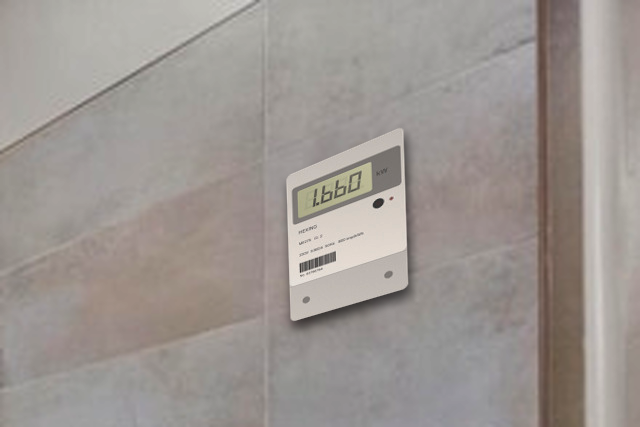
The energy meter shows 1.660 kW
